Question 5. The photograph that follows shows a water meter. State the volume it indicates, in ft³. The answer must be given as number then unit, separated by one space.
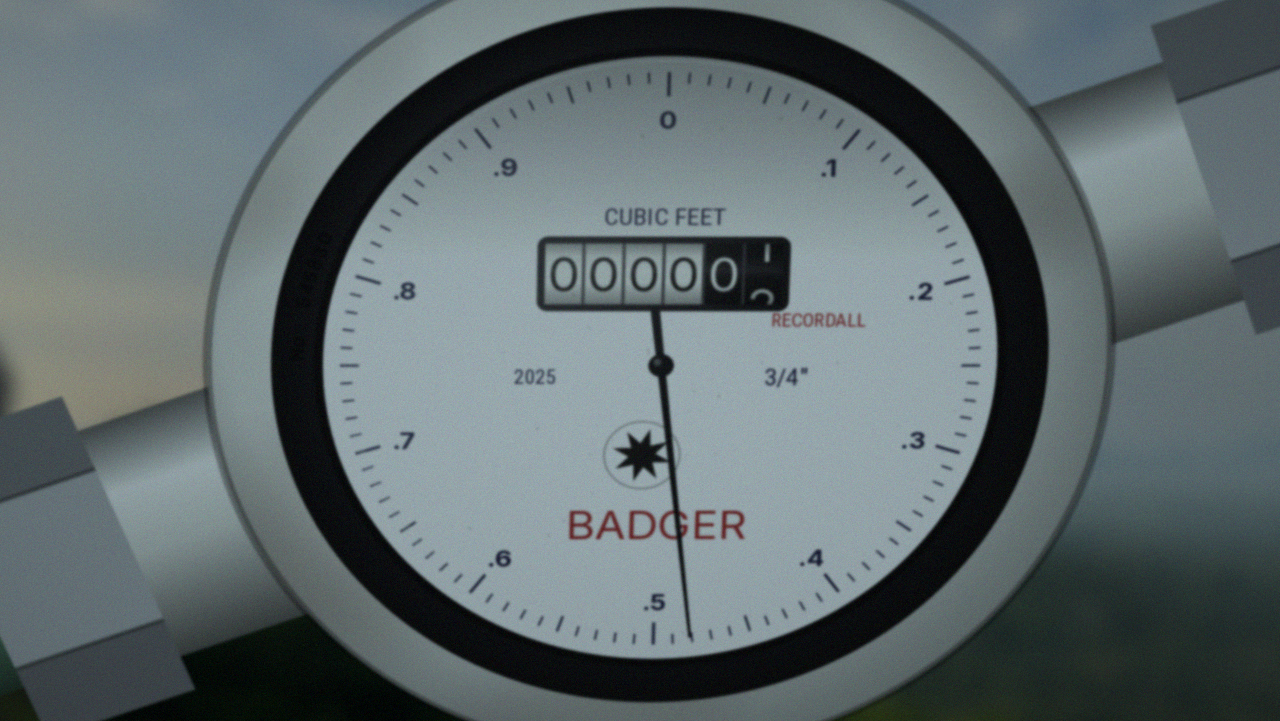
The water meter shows 1.48 ft³
